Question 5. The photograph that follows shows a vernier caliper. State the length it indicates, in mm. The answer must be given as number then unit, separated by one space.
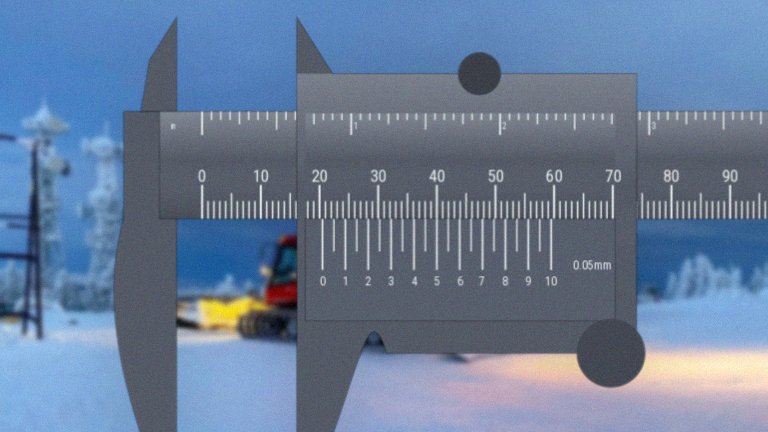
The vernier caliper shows 20.5 mm
